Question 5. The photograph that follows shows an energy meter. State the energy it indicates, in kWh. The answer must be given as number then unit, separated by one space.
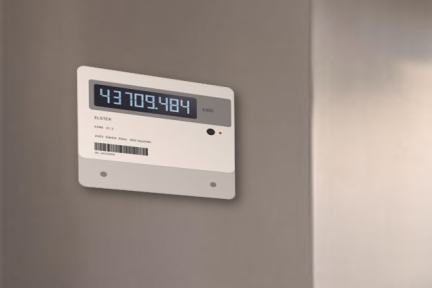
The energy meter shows 43709.484 kWh
